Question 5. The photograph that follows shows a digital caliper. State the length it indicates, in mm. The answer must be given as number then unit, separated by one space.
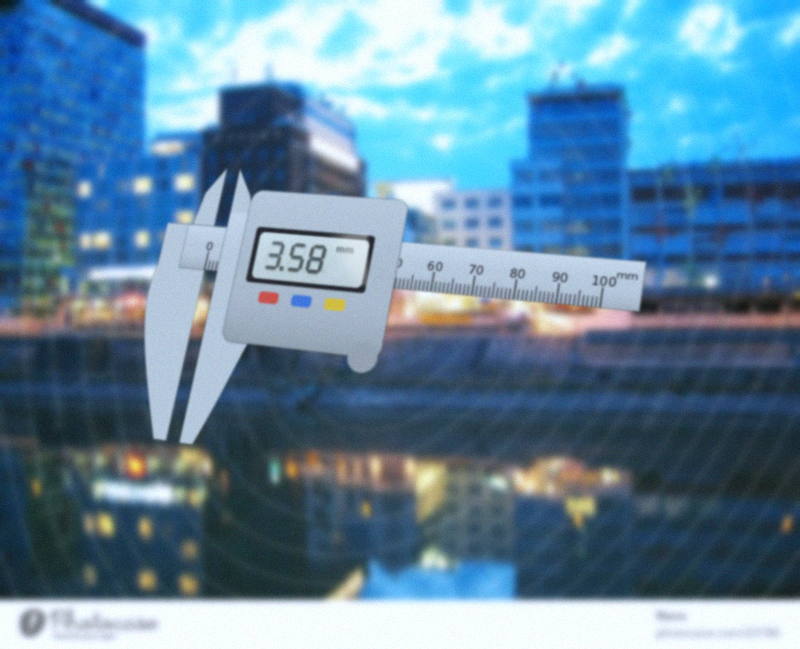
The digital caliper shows 3.58 mm
